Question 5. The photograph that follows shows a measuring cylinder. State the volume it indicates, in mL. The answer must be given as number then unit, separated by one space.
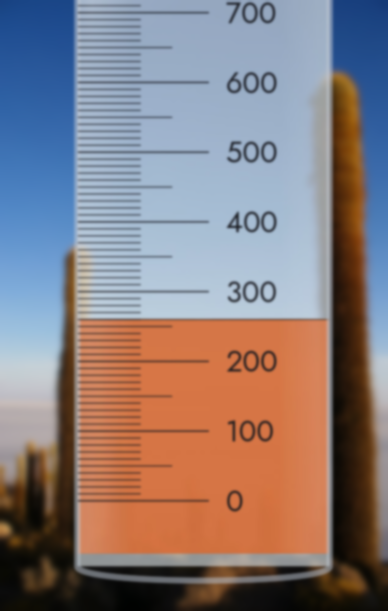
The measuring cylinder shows 260 mL
